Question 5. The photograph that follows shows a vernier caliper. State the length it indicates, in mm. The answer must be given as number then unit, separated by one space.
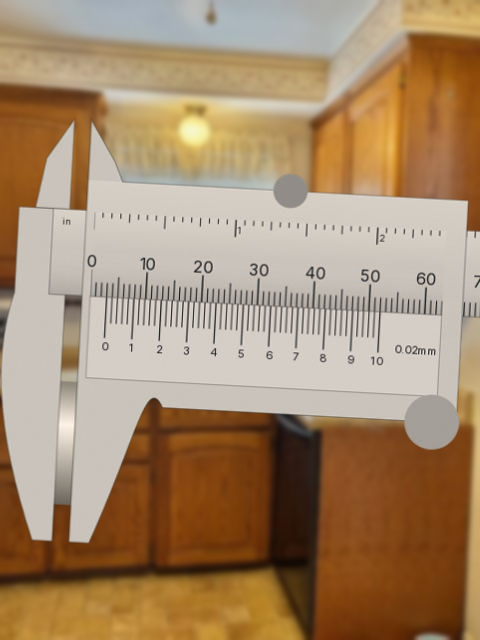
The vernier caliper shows 3.0 mm
